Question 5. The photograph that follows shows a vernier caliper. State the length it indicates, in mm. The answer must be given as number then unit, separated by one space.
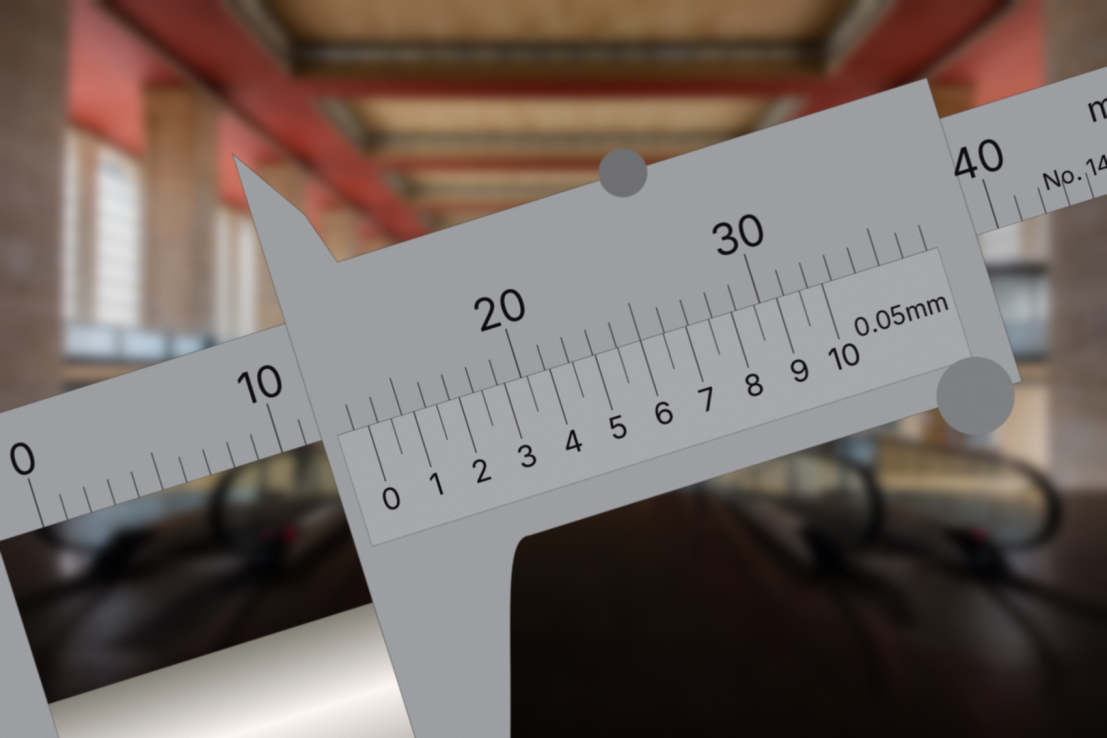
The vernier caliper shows 13.60 mm
